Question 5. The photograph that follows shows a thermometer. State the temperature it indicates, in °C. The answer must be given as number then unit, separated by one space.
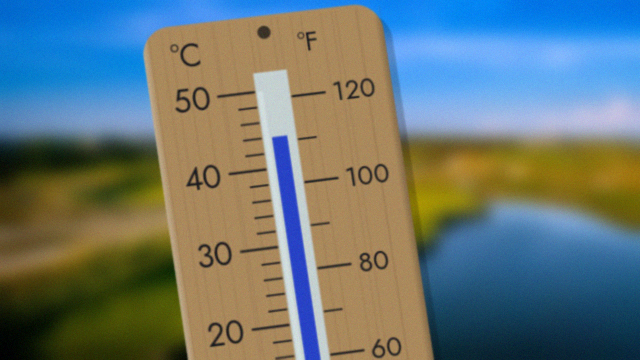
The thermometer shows 44 °C
